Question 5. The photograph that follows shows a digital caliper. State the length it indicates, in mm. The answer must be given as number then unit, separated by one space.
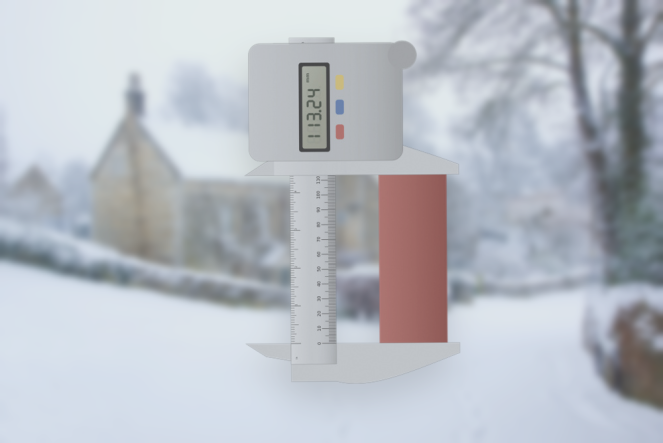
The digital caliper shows 113.24 mm
